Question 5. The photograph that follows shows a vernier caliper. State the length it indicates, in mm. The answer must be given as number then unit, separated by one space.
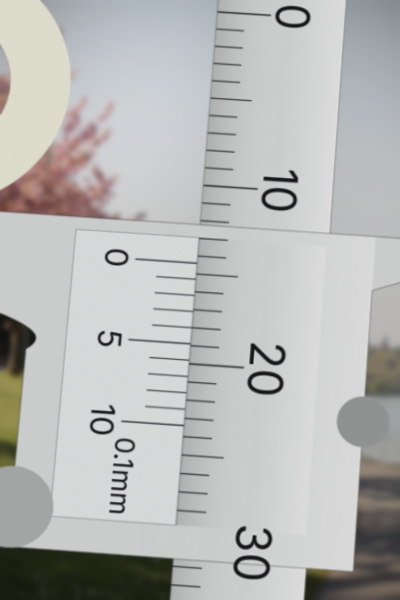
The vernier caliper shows 14.4 mm
